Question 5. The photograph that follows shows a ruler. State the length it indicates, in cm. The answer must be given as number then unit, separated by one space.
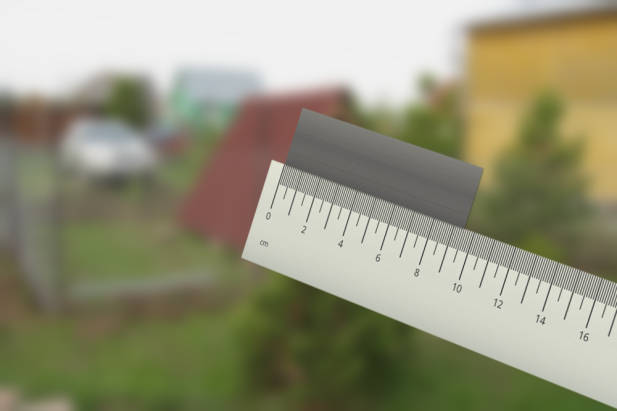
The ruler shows 9.5 cm
